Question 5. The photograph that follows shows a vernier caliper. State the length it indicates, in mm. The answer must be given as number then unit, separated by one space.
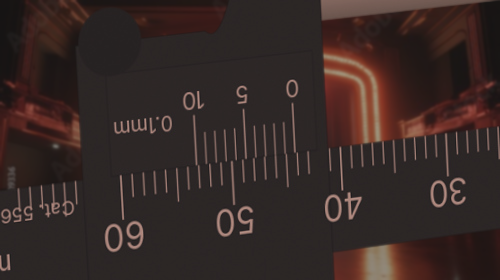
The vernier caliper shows 44.2 mm
